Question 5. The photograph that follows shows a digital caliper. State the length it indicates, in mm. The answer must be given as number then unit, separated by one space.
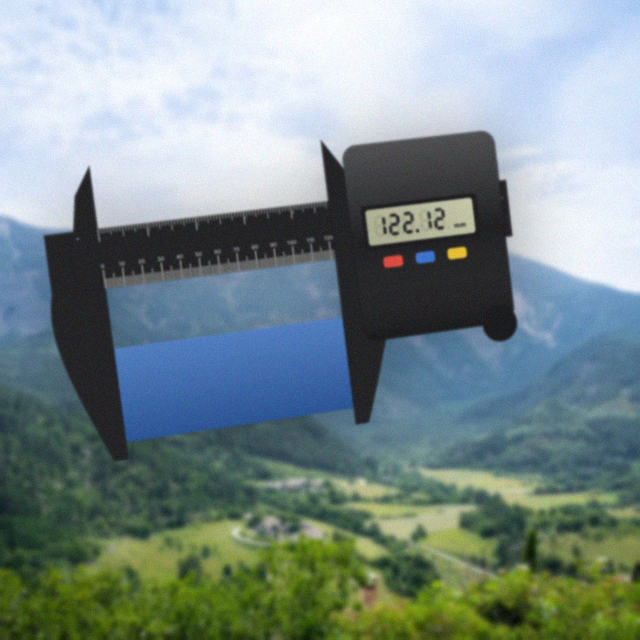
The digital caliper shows 122.12 mm
